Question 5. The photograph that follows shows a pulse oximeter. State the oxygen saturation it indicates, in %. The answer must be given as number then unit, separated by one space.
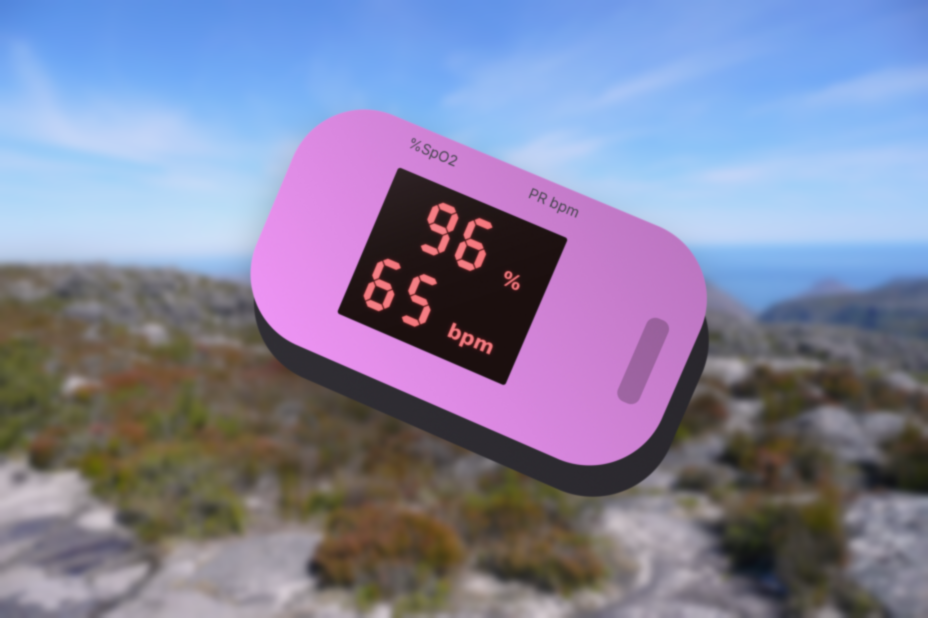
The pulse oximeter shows 96 %
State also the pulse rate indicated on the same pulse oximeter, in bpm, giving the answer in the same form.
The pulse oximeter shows 65 bpm
